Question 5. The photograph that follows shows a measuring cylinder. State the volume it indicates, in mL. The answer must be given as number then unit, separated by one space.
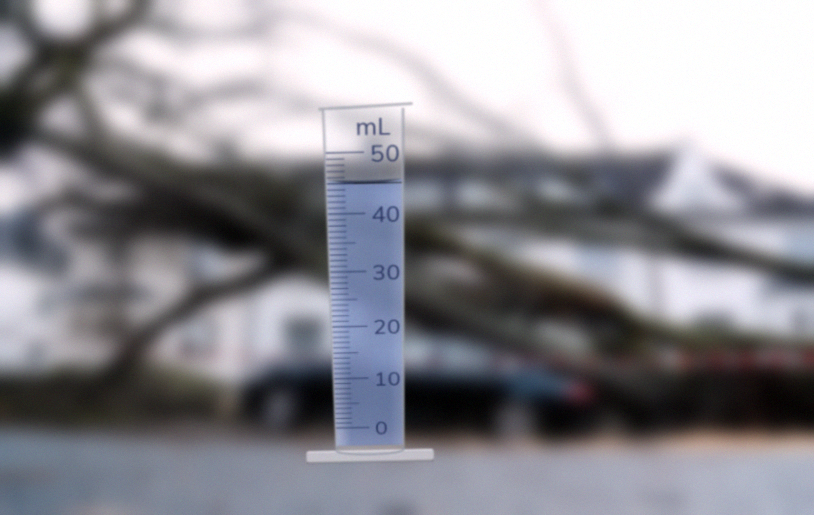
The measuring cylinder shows 45 mL
